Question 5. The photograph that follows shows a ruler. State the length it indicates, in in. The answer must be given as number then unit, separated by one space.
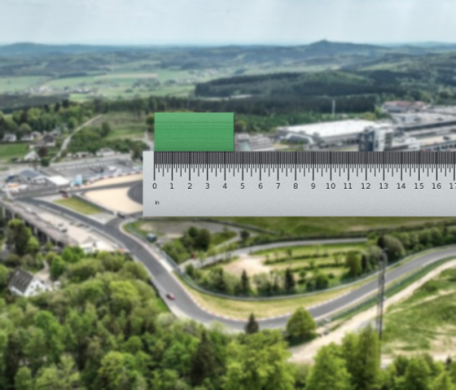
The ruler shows 4.5 in
